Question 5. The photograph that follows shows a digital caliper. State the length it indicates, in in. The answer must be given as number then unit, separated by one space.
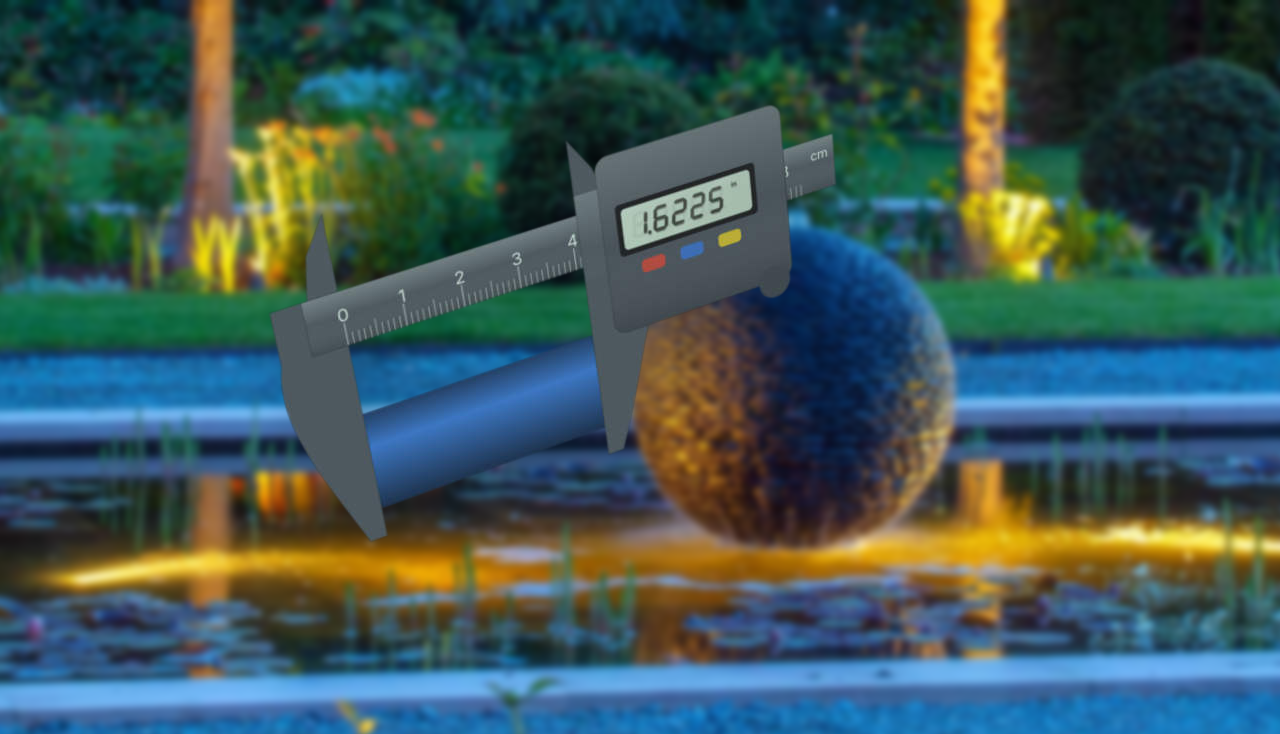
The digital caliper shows 1.6225 in
